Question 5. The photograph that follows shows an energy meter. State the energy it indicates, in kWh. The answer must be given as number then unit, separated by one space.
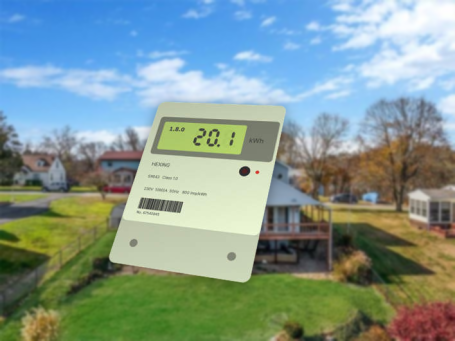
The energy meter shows 20.1 kWh
